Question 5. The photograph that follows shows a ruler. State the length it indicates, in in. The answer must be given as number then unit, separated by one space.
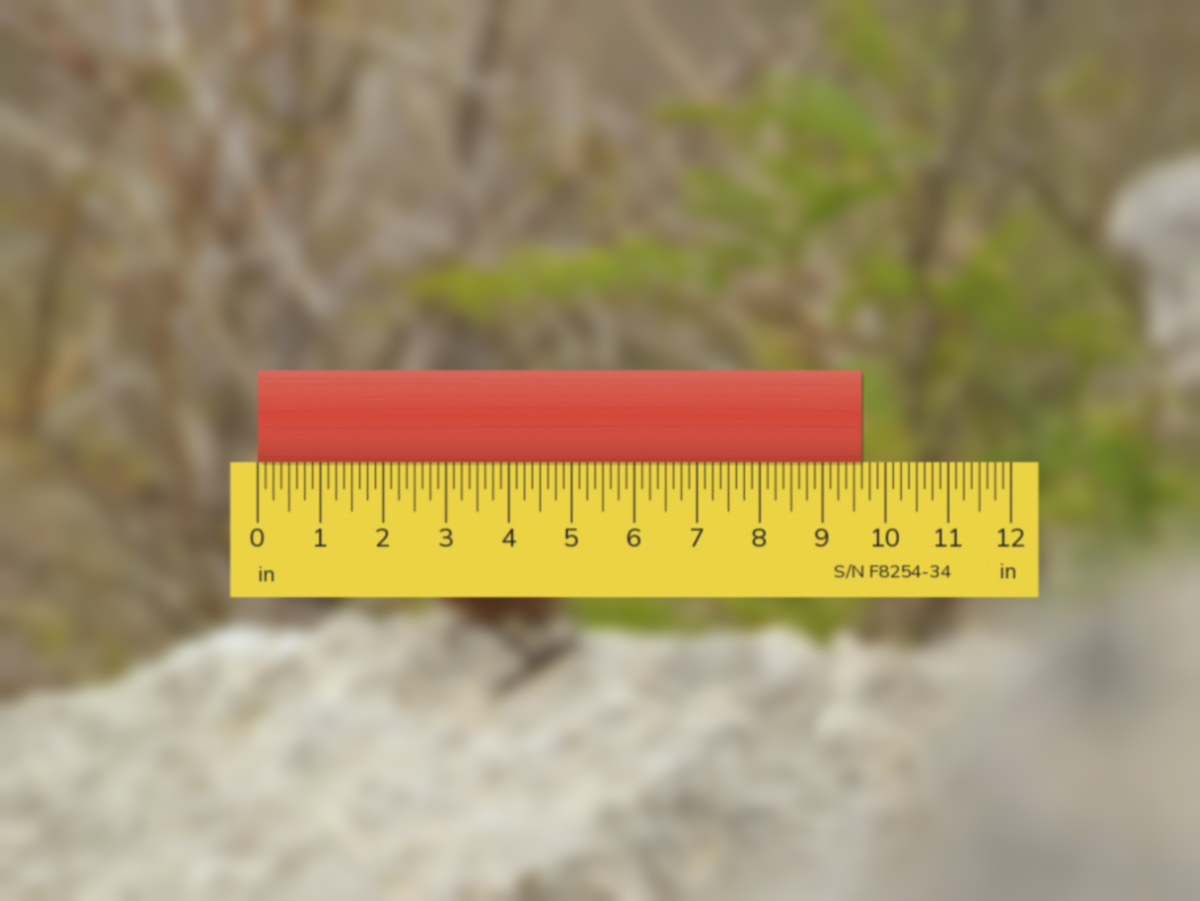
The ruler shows 9.625 in
